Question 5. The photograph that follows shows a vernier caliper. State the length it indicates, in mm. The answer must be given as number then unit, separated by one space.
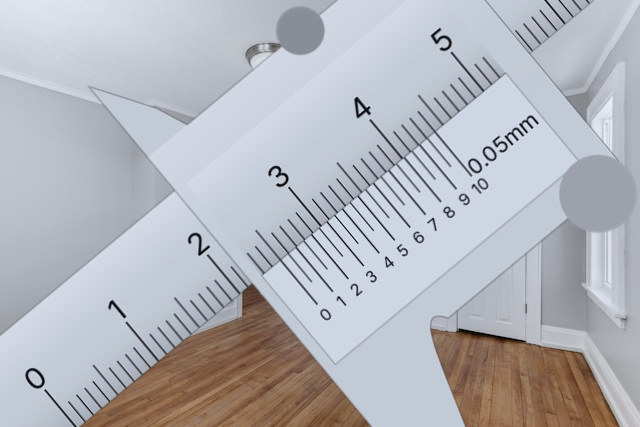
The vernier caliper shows 25.0 mm
